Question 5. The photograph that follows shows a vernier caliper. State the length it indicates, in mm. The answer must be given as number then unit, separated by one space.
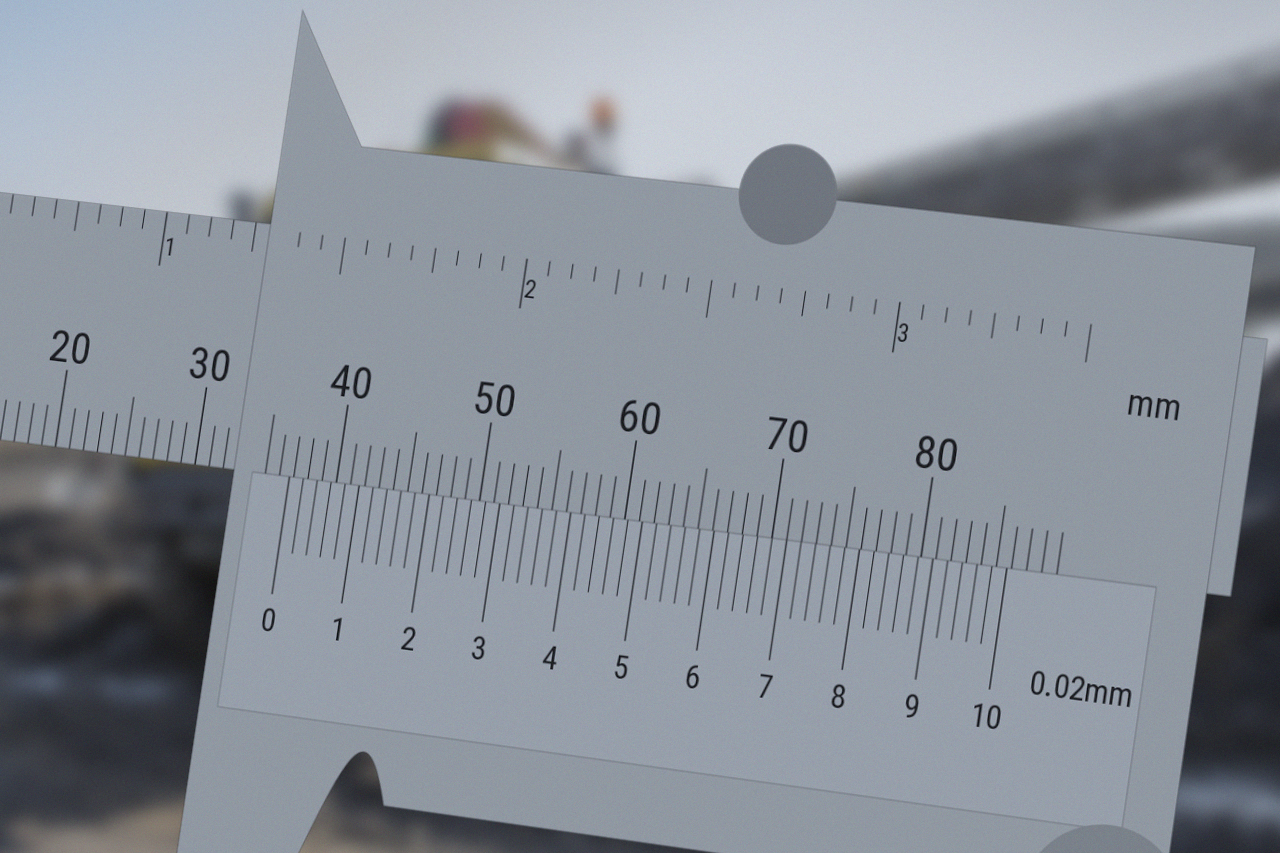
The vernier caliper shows 36.7 mm
